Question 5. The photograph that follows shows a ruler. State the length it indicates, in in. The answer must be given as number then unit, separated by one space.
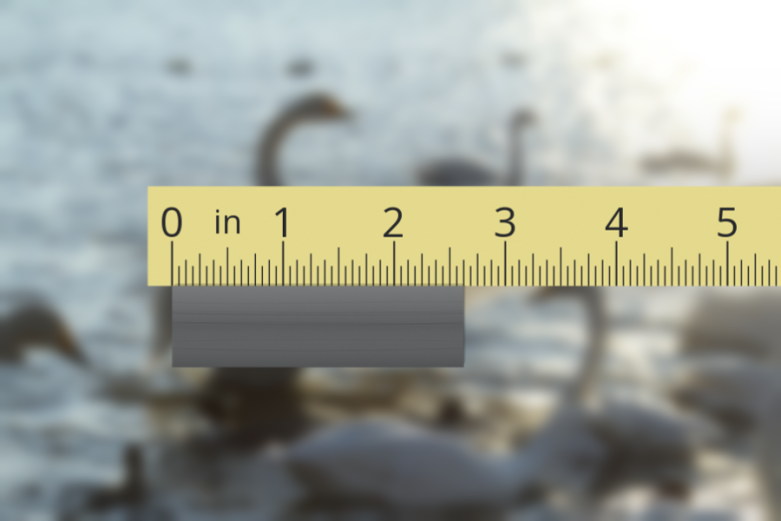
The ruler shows 2.625 in
